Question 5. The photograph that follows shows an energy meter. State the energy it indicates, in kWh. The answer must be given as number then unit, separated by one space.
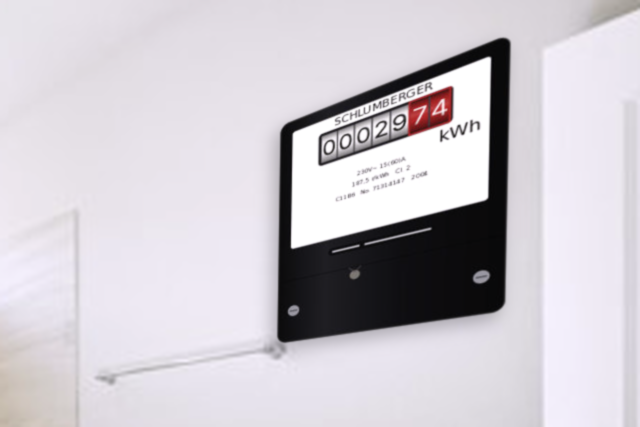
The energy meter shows 29.74 kWh
